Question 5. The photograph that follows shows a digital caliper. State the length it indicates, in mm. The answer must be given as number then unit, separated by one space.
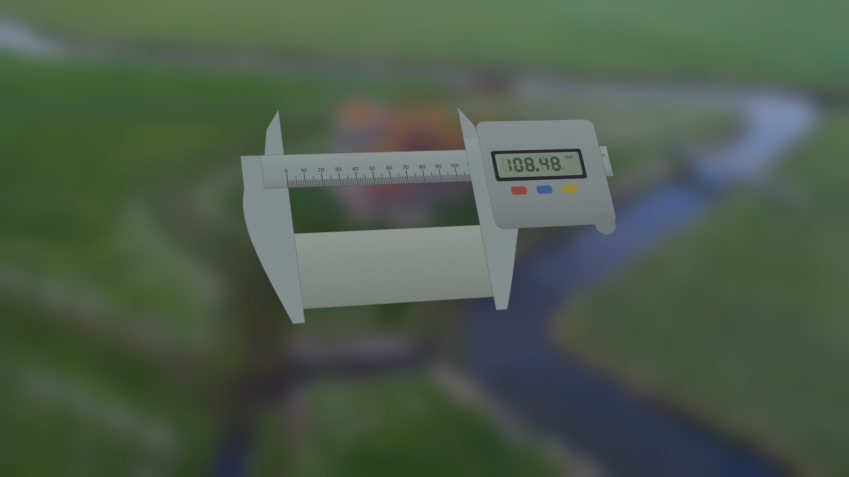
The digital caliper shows 108.48 mm
